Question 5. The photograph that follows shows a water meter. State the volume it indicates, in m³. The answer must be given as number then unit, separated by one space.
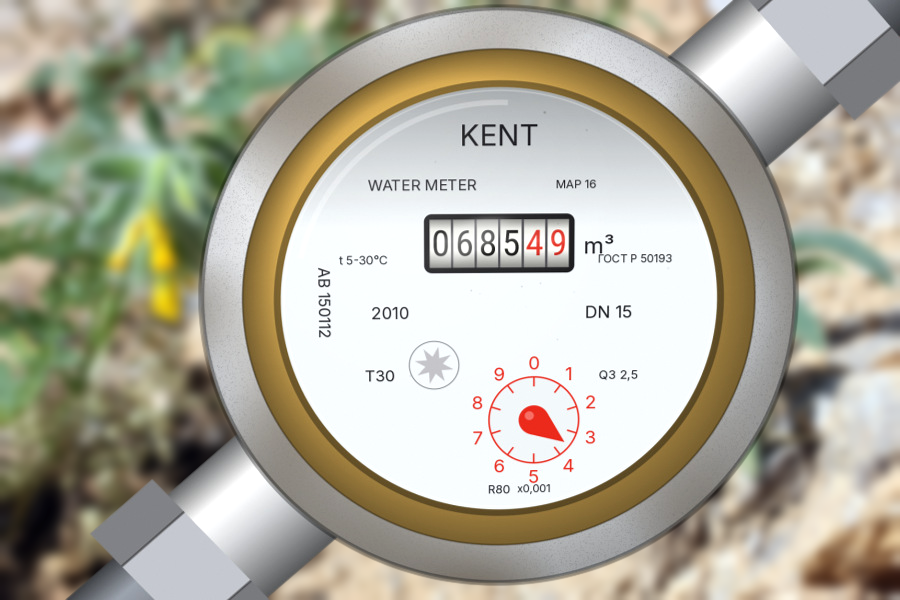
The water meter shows 685.493 m³
